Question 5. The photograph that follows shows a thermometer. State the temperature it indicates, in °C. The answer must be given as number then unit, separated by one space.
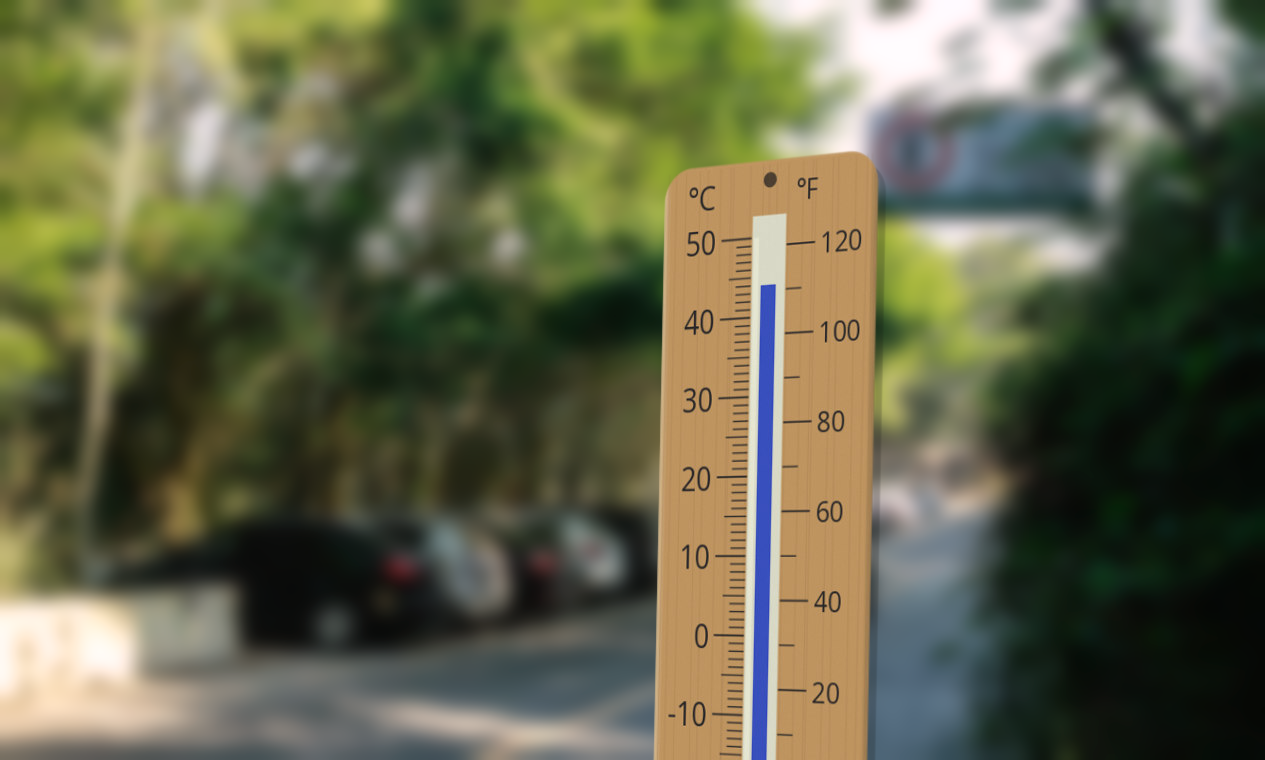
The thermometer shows 44 °C
